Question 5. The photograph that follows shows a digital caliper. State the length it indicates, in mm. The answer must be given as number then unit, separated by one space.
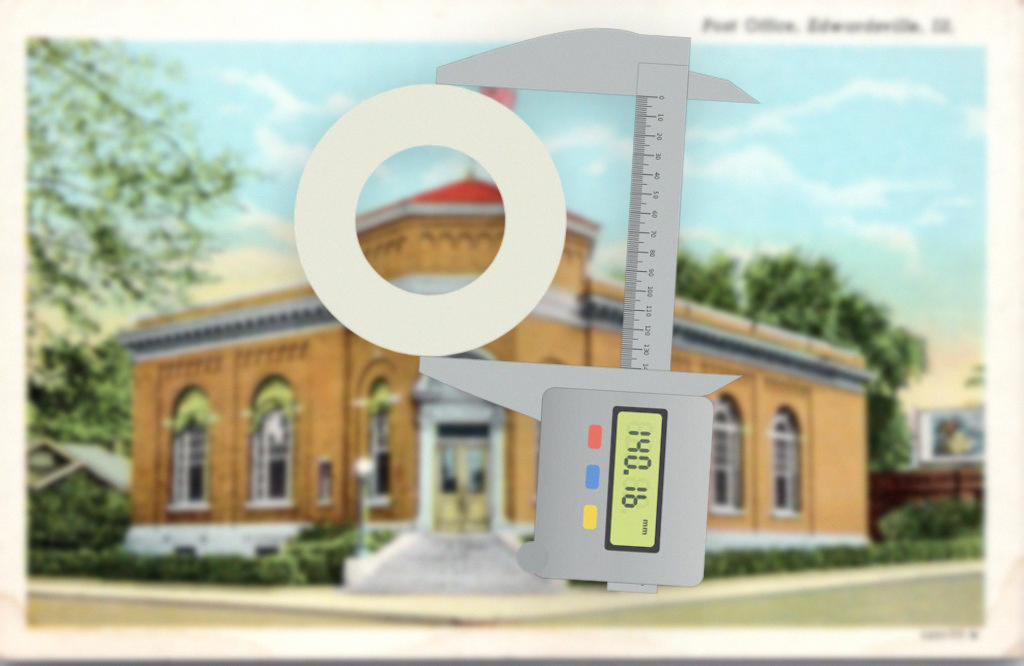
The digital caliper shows 140.16 mm
